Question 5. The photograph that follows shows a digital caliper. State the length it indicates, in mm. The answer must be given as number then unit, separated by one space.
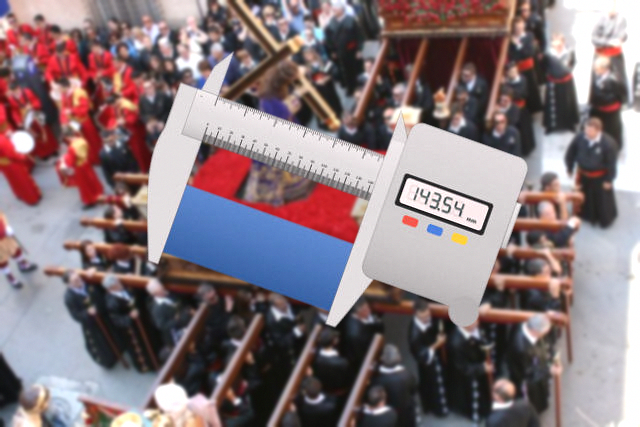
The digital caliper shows 143.54 mm
